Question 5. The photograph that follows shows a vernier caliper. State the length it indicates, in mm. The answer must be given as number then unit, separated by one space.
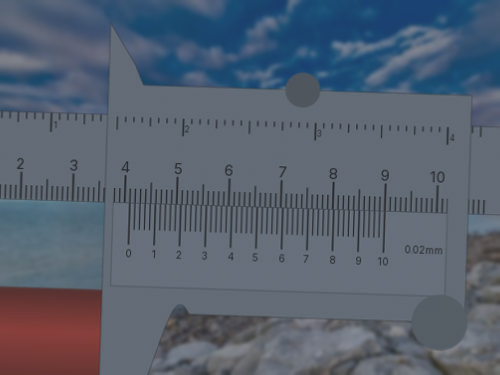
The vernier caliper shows 41.0 mm
